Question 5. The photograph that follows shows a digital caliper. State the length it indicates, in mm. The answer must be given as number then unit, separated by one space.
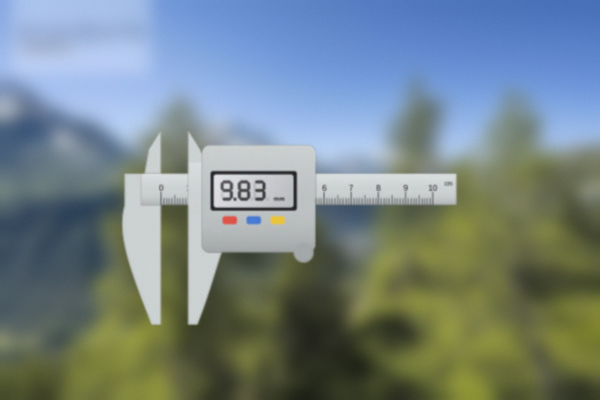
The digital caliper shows 9.83 mm
